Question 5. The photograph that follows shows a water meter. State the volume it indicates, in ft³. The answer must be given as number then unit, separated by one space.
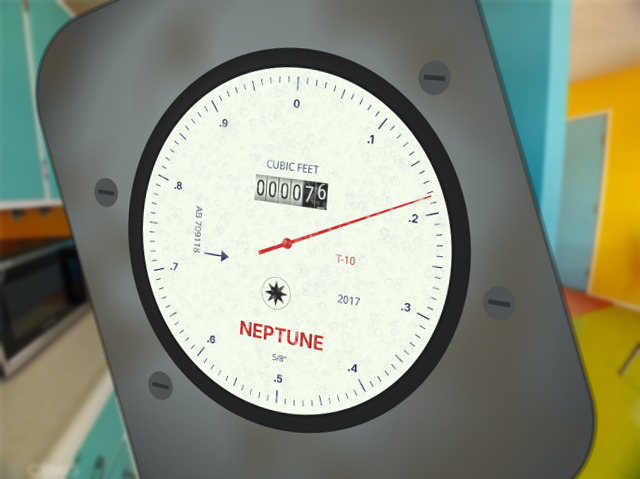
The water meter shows 76.18 ft³
